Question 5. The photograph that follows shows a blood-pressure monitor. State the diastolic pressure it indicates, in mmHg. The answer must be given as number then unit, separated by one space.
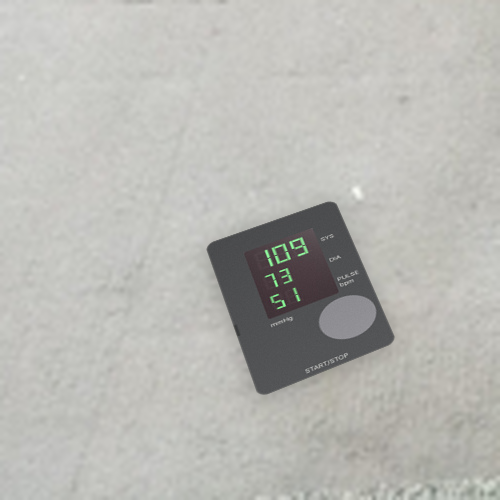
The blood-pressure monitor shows 73 mmHg
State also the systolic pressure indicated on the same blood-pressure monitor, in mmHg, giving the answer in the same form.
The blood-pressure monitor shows 109 mmHg
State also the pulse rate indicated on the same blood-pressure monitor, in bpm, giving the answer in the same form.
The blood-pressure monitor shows 51 bpm
